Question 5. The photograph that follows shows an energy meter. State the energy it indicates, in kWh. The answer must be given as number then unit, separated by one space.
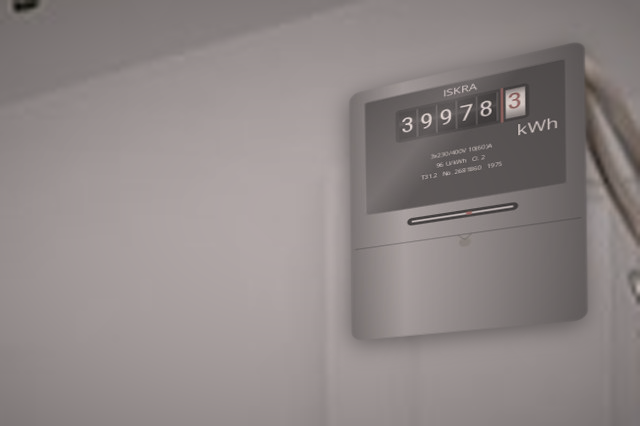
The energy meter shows 39978.3 kWh
